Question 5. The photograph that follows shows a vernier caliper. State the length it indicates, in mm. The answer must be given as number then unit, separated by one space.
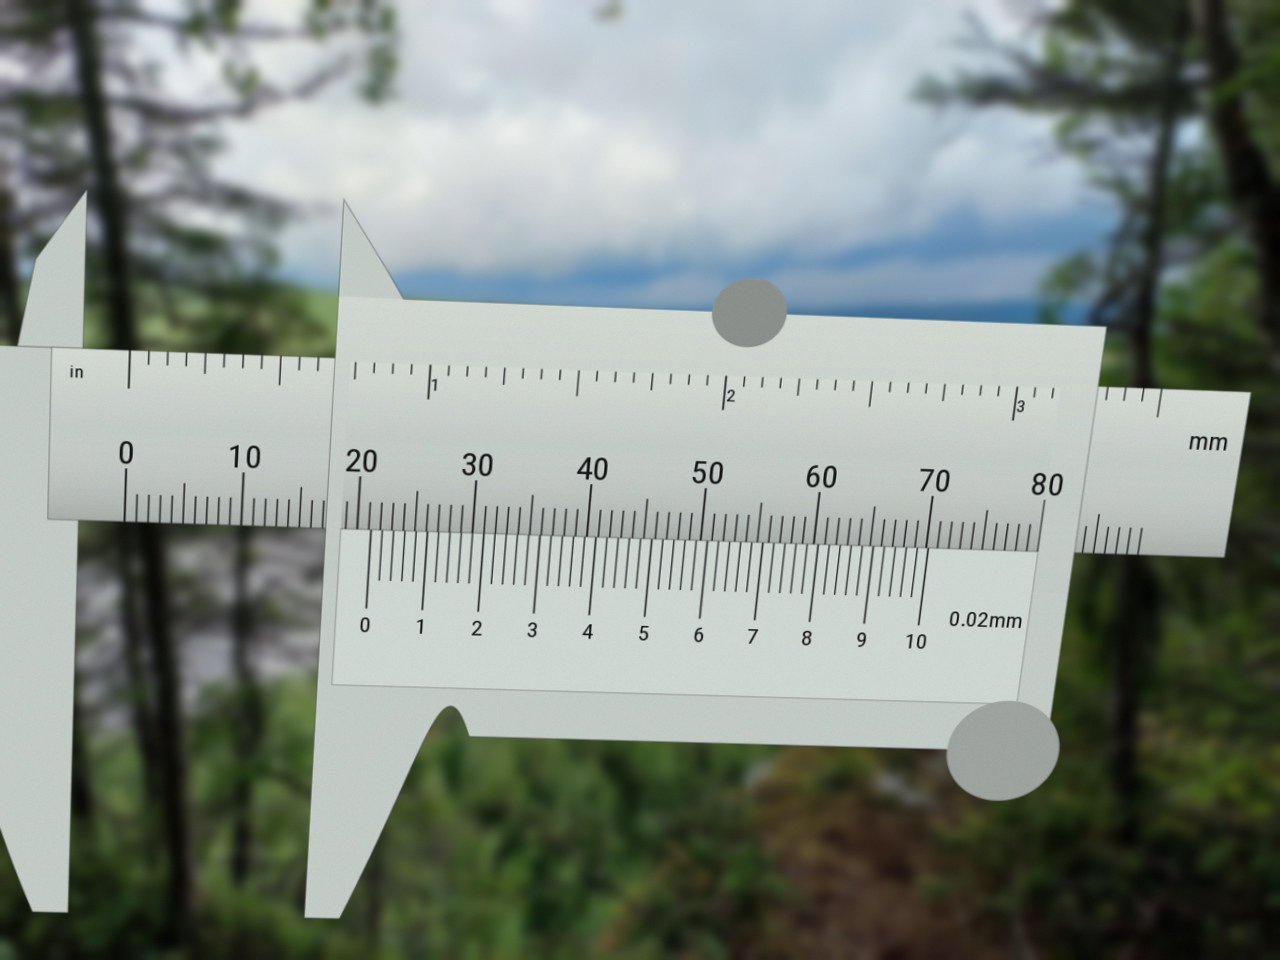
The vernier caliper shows 21.2 mm
